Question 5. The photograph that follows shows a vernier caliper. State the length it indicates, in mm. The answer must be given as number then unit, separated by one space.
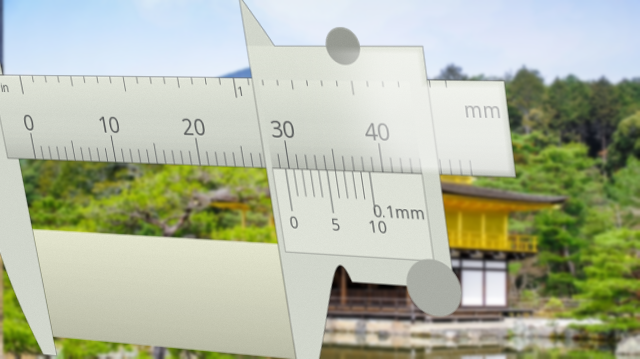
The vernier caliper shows 29.6 mm
